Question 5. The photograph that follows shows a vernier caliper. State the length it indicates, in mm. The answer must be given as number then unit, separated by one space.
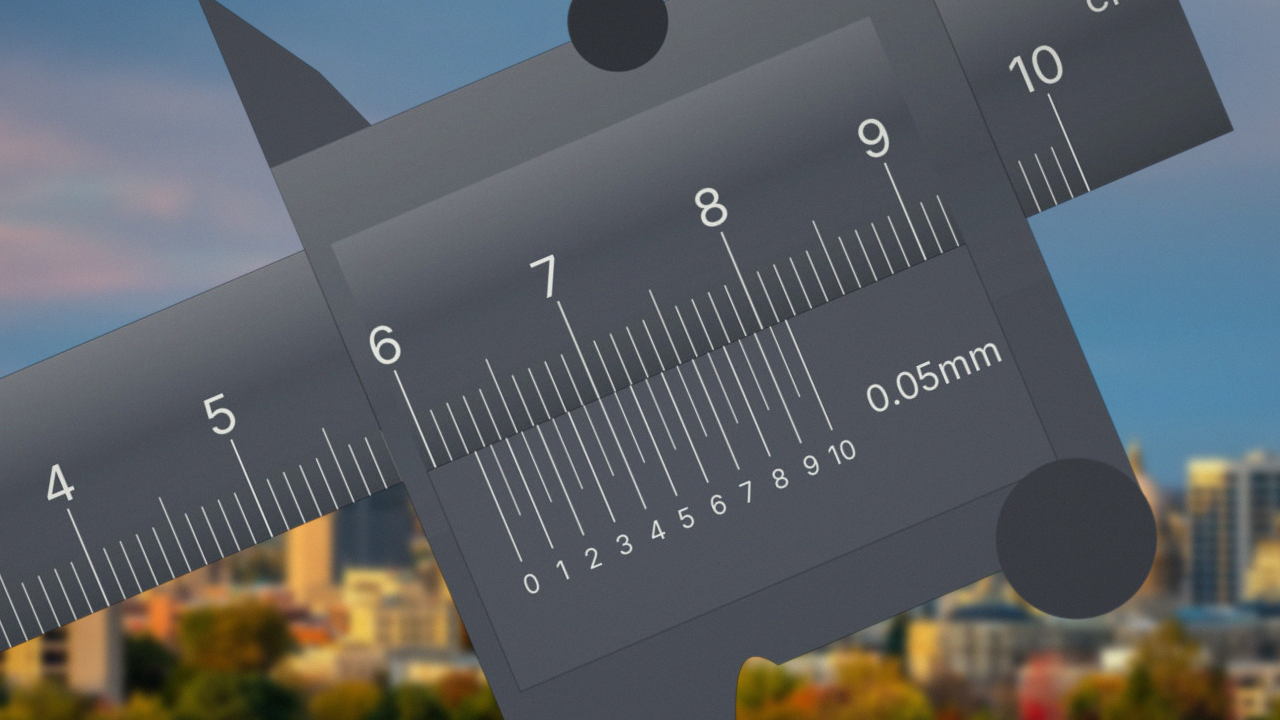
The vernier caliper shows 62.4 mm
